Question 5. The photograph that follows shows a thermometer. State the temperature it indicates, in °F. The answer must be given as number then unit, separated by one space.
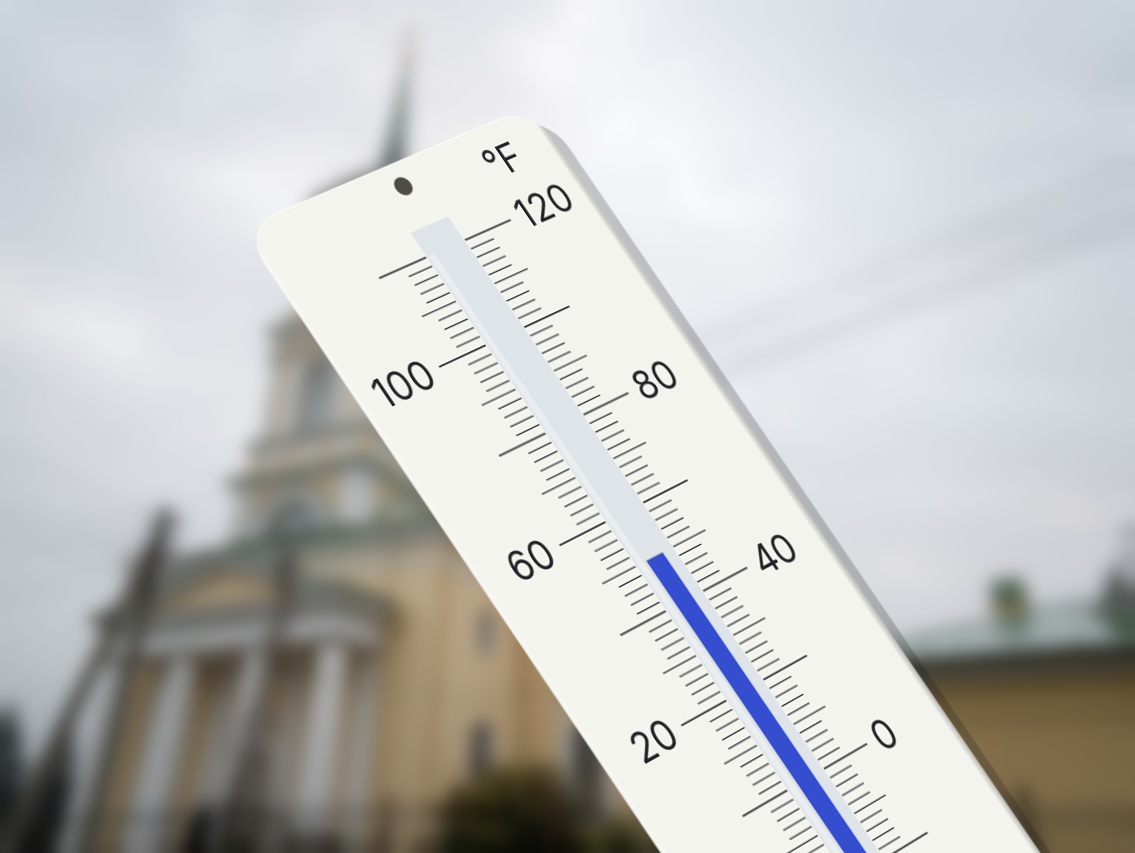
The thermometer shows 50 °F
